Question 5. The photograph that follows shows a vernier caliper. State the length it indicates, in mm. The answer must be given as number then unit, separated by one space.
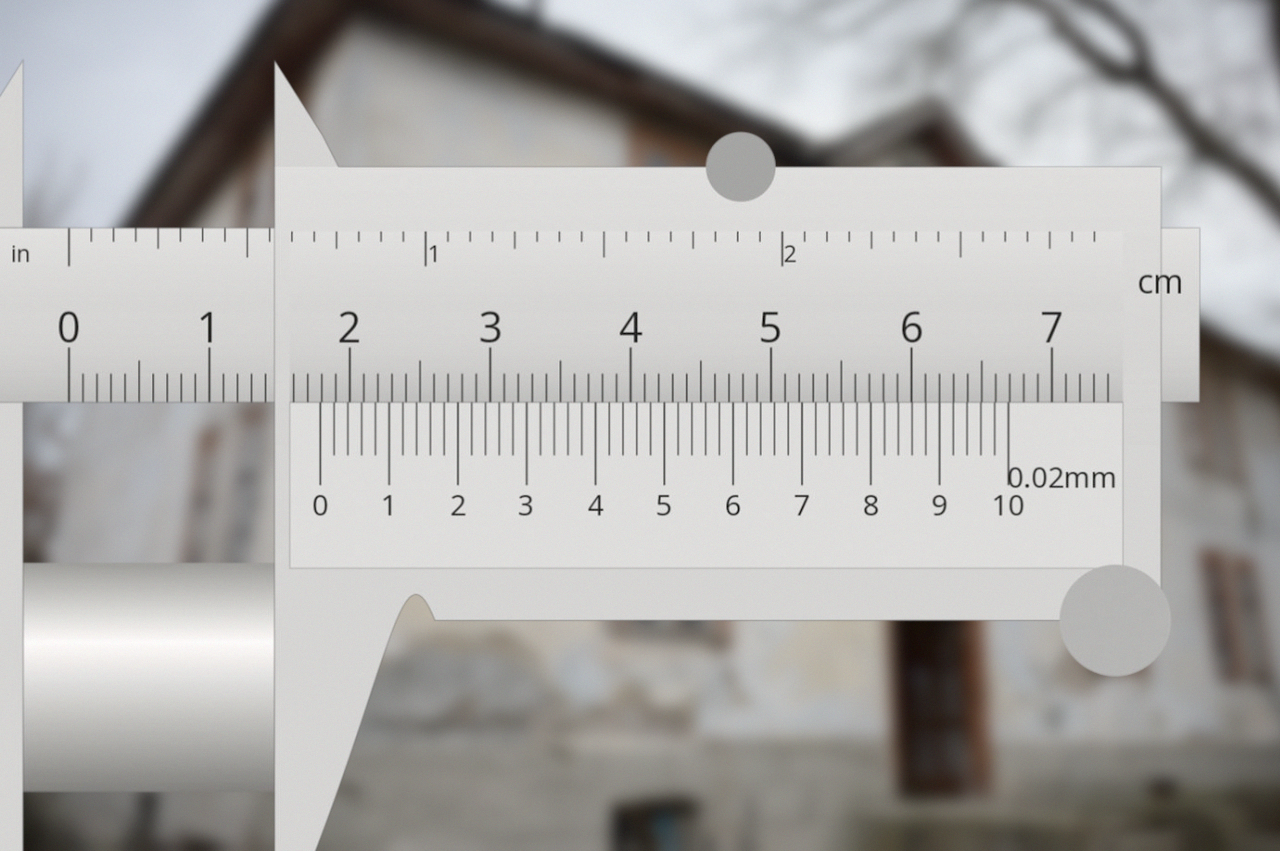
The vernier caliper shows 17.9 mm
